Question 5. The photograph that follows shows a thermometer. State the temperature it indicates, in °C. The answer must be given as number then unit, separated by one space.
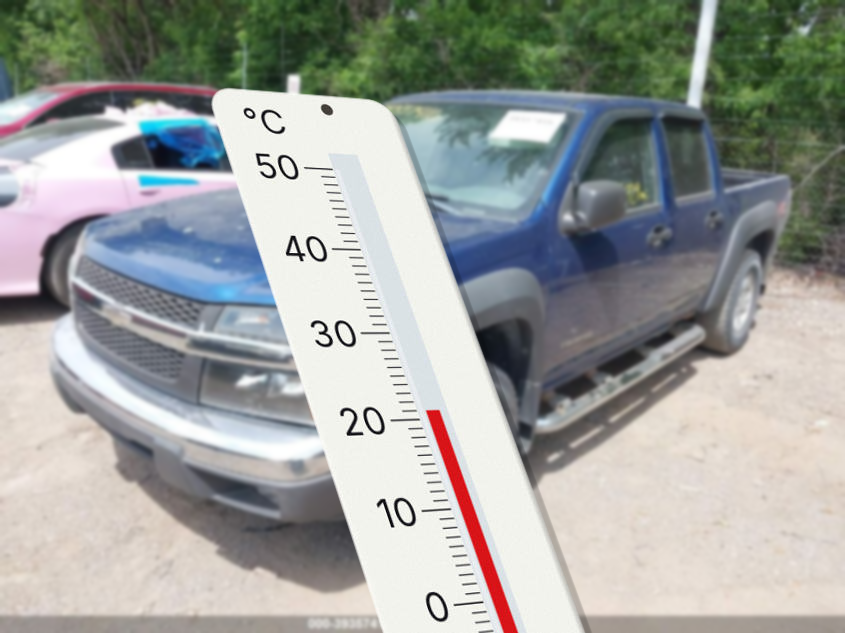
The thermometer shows 21 °C
